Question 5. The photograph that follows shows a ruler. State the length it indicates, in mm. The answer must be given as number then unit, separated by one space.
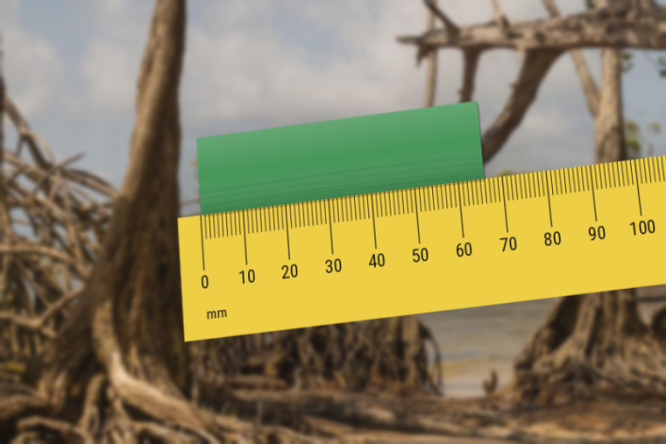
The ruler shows 66 mm
